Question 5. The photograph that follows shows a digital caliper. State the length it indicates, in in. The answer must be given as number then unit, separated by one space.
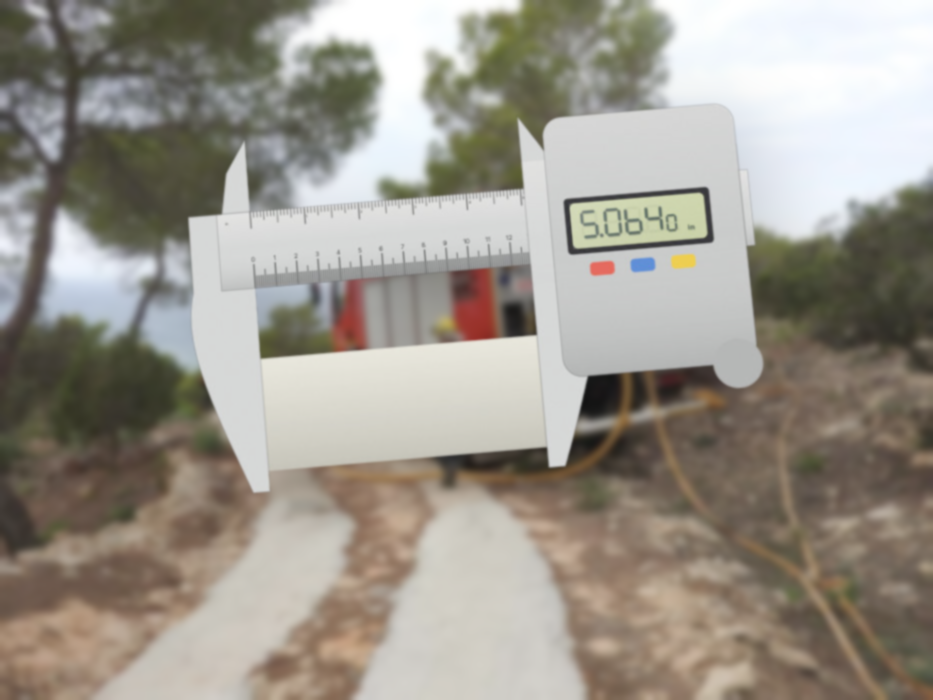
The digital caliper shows 5.0640 in
